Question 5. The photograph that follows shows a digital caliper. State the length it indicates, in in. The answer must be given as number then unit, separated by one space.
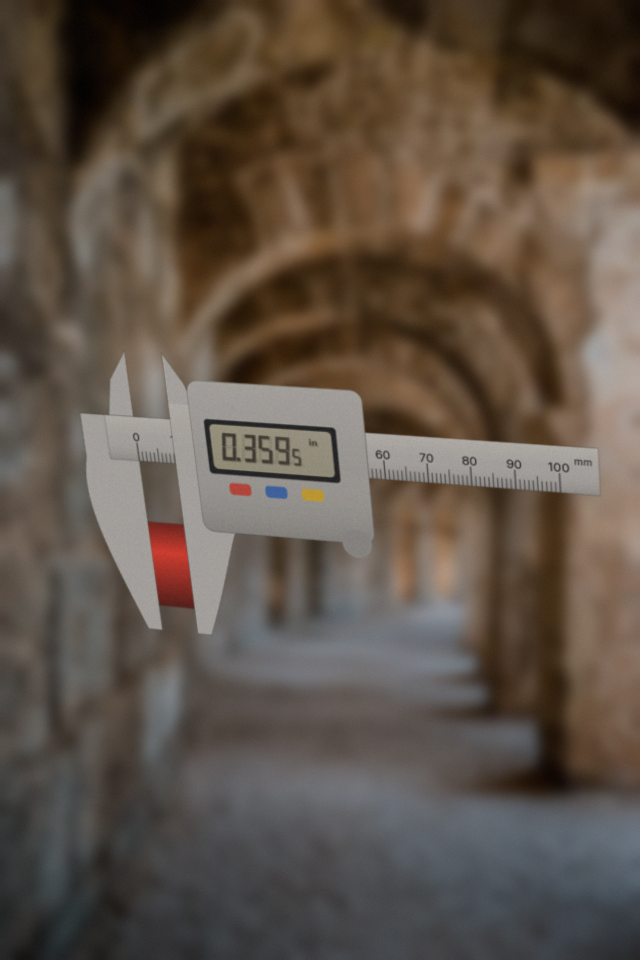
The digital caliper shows 0.3595 in
